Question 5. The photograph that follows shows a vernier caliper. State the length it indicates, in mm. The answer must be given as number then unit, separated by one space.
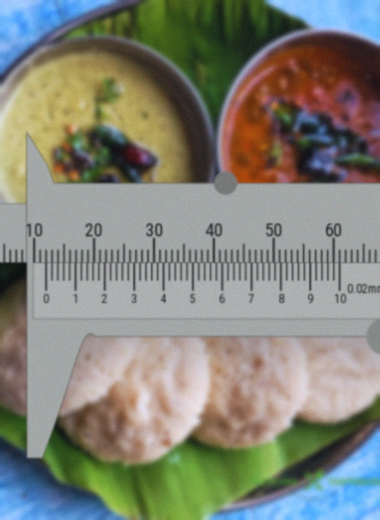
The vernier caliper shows 12.0 mm
